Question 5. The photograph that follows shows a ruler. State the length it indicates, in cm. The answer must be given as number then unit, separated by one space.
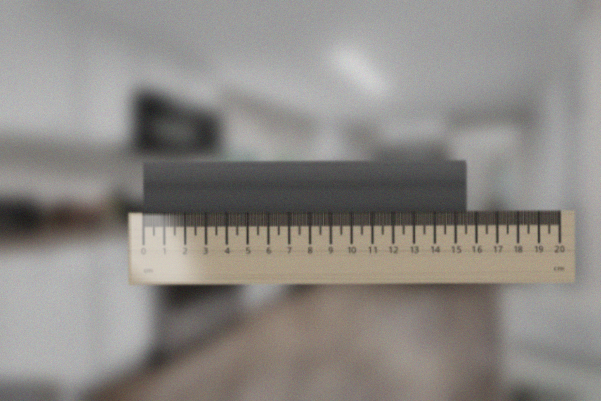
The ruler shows 15.5 cm
